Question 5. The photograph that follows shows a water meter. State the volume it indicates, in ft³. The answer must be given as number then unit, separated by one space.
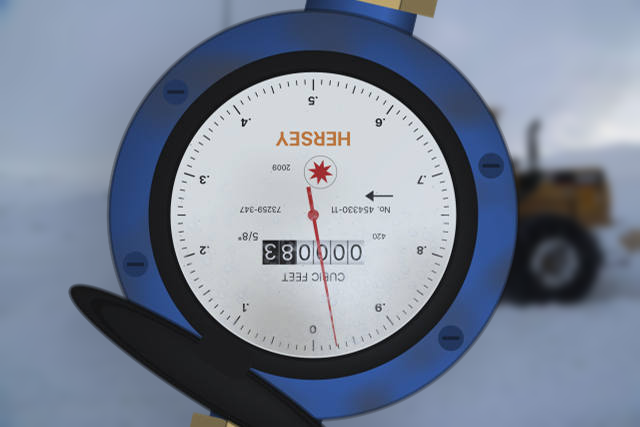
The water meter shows 82.97 ft³
